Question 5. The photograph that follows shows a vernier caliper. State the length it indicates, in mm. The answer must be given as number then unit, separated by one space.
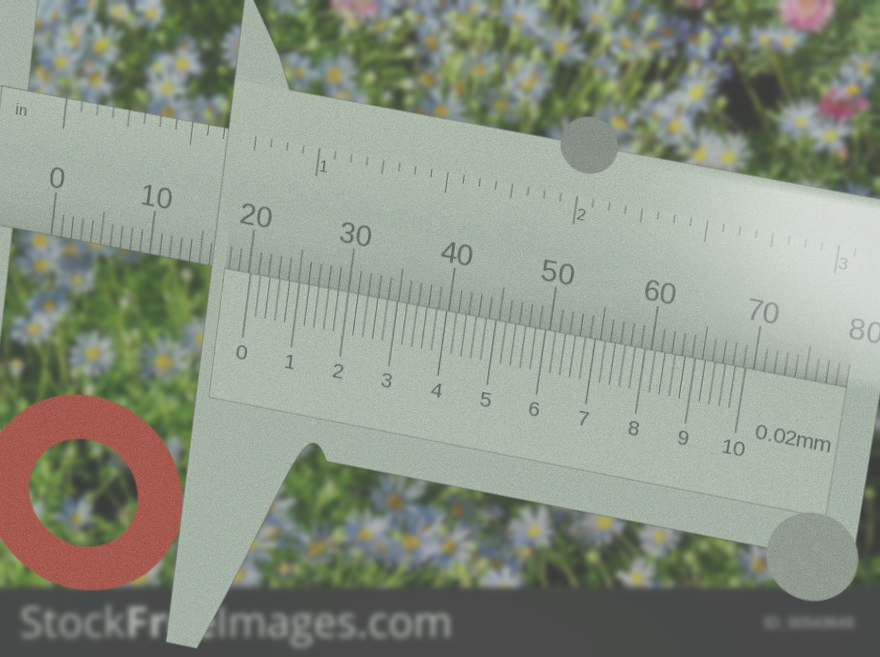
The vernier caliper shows 20.2 mm
